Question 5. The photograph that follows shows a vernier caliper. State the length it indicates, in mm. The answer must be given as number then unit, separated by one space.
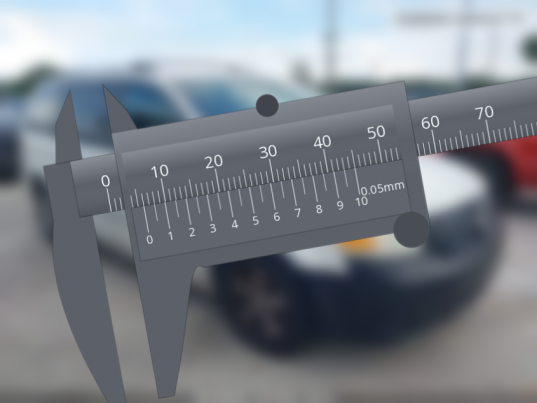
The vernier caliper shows 6.0 mm
